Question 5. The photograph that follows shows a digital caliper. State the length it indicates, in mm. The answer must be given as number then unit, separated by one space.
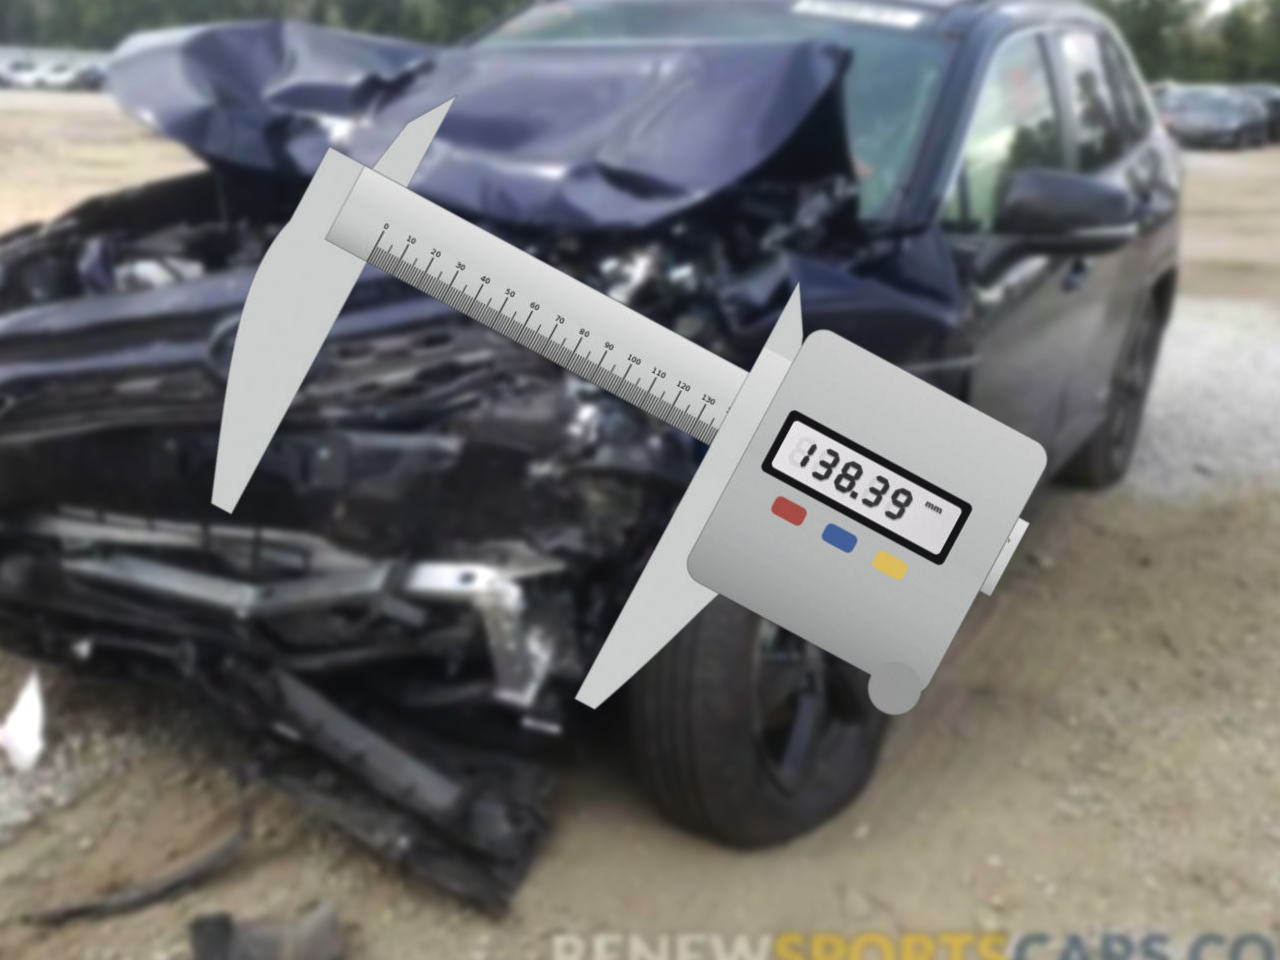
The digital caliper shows 138.39 mm
